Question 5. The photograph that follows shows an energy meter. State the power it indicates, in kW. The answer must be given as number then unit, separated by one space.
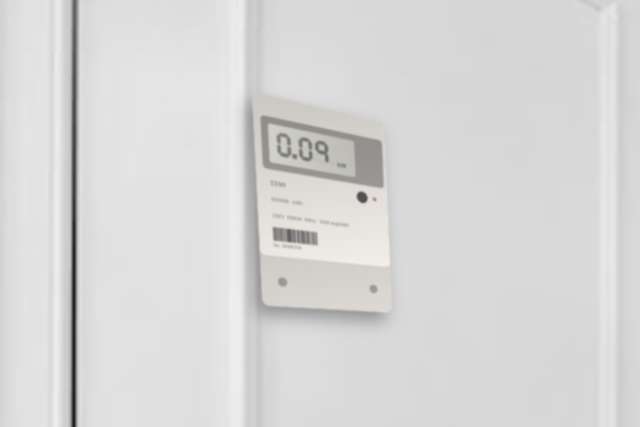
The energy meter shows 0.09 kW
